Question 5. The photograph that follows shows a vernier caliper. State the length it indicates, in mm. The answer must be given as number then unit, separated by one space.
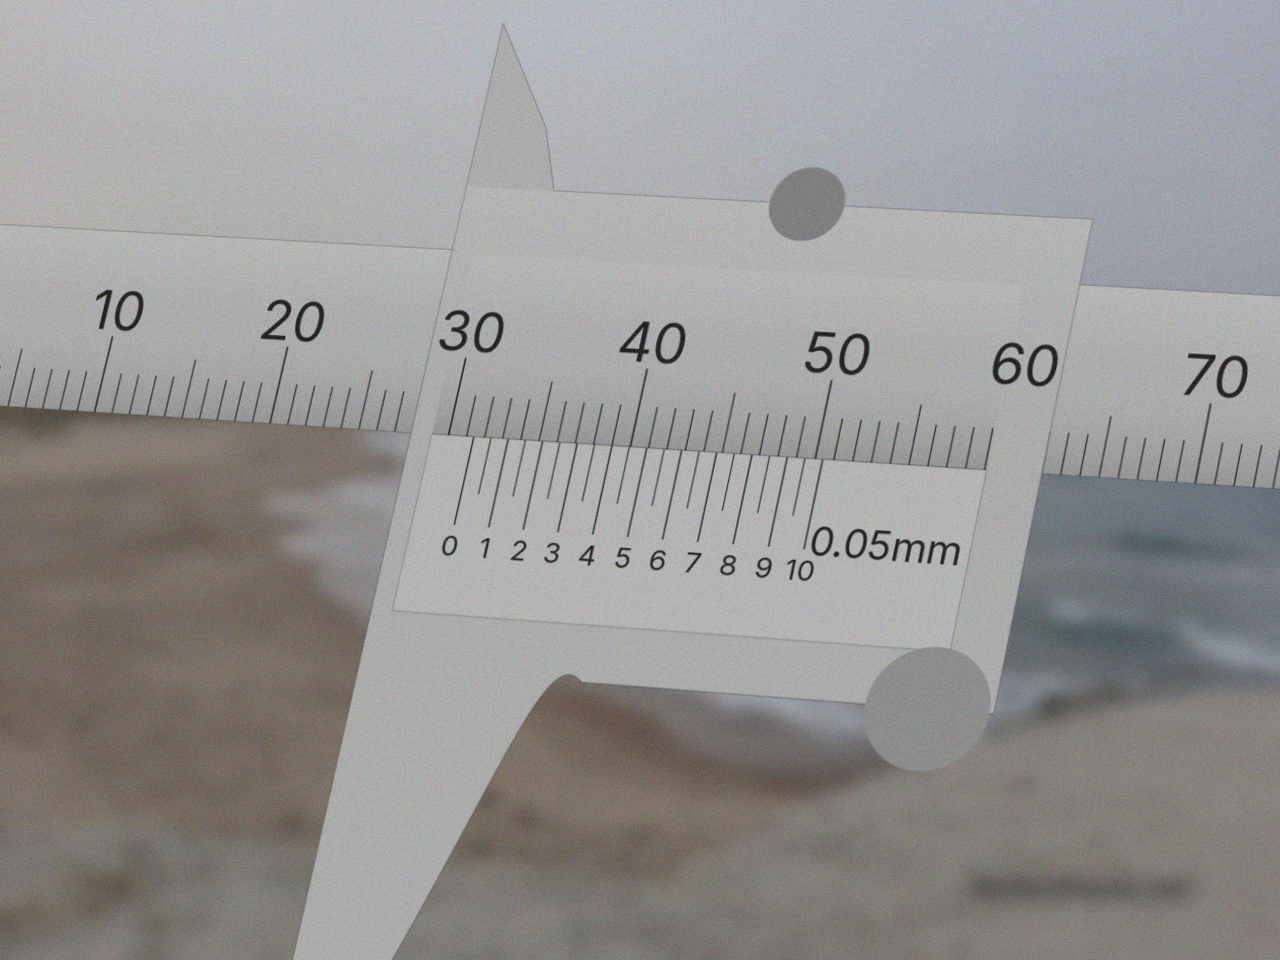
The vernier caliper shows 31.4 mm
